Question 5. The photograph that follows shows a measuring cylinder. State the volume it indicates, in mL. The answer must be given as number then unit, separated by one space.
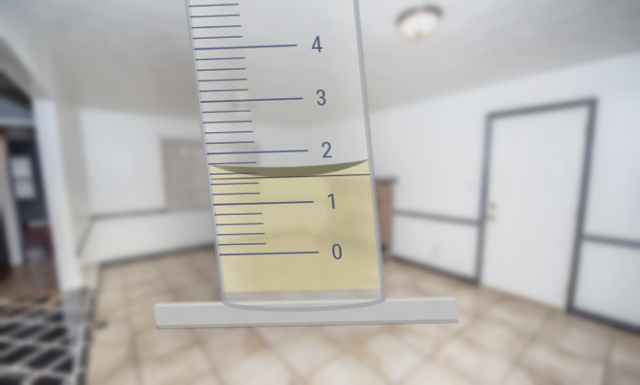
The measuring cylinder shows 1.5 mL
